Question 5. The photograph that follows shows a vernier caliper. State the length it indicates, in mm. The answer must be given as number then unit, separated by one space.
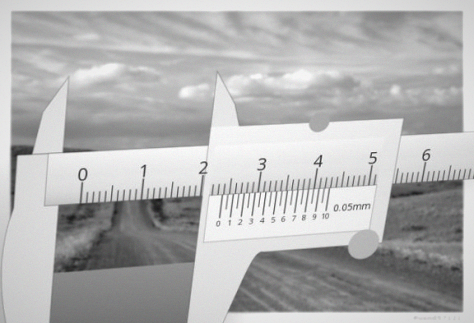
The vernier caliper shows 23.8 mm
